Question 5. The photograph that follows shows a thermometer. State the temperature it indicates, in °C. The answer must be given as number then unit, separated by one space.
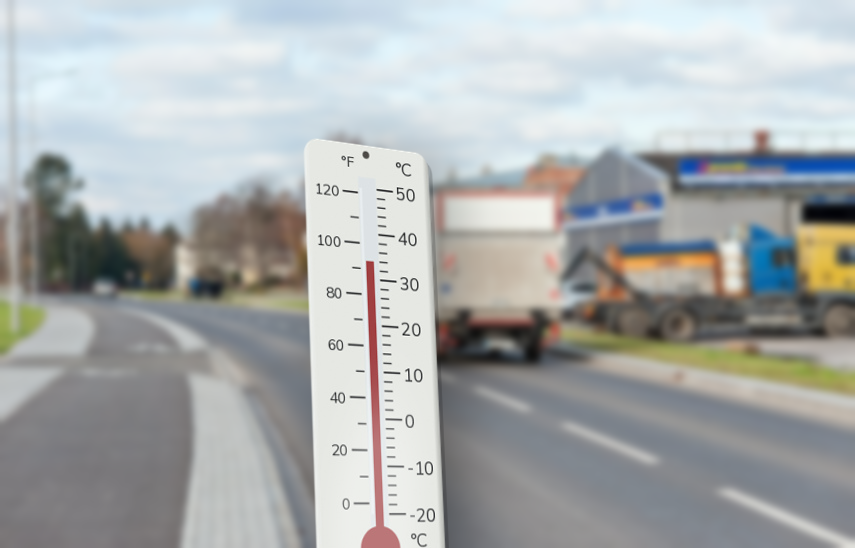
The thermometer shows 34 °C
